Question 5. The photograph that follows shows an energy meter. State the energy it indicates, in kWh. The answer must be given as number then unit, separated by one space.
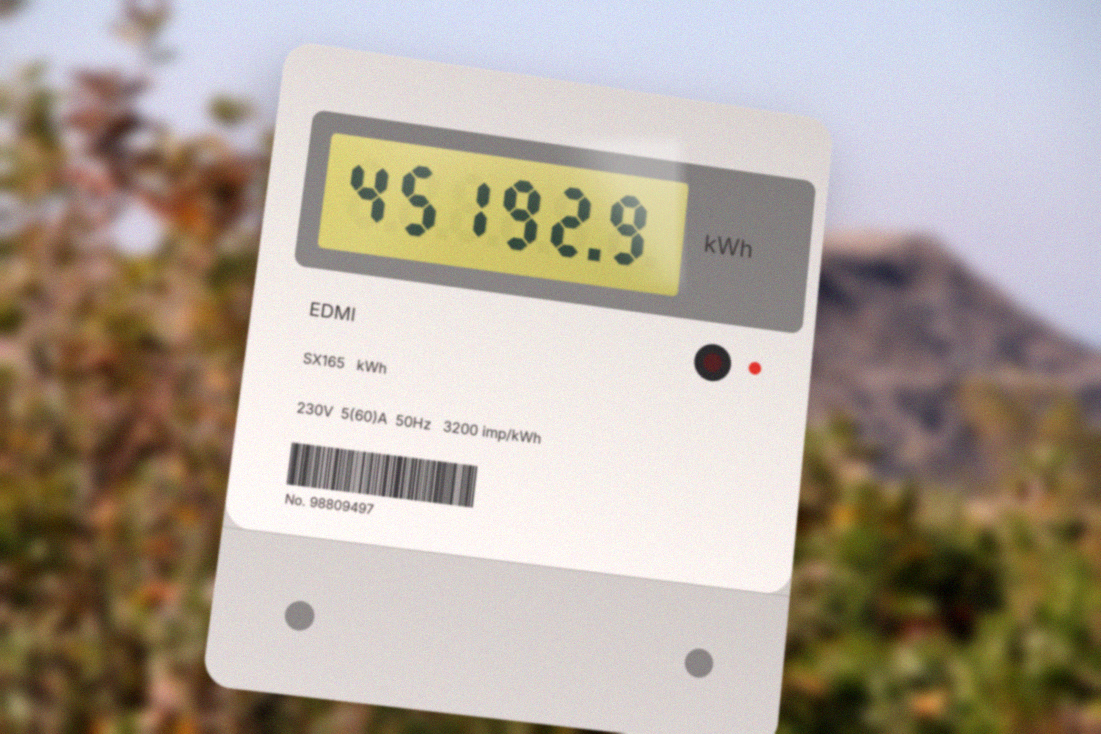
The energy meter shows 45192.9 kWh
